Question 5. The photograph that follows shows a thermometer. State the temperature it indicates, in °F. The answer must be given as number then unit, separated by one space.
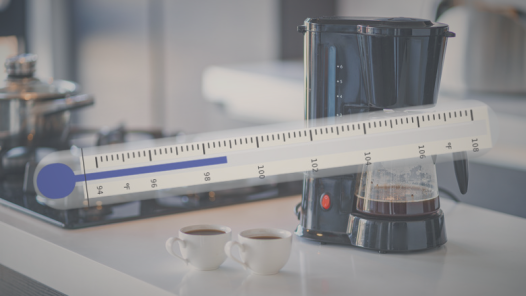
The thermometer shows 98.8 °F
